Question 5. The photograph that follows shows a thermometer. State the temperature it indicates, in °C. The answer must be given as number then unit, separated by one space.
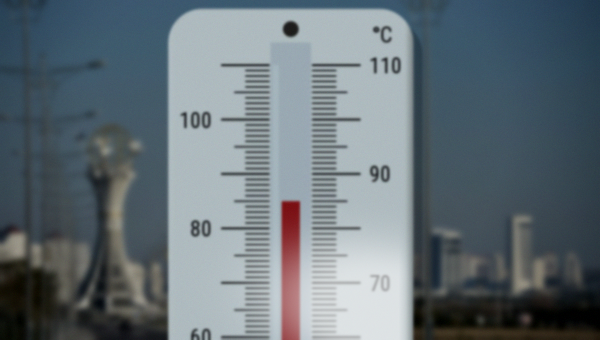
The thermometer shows 85 °C
